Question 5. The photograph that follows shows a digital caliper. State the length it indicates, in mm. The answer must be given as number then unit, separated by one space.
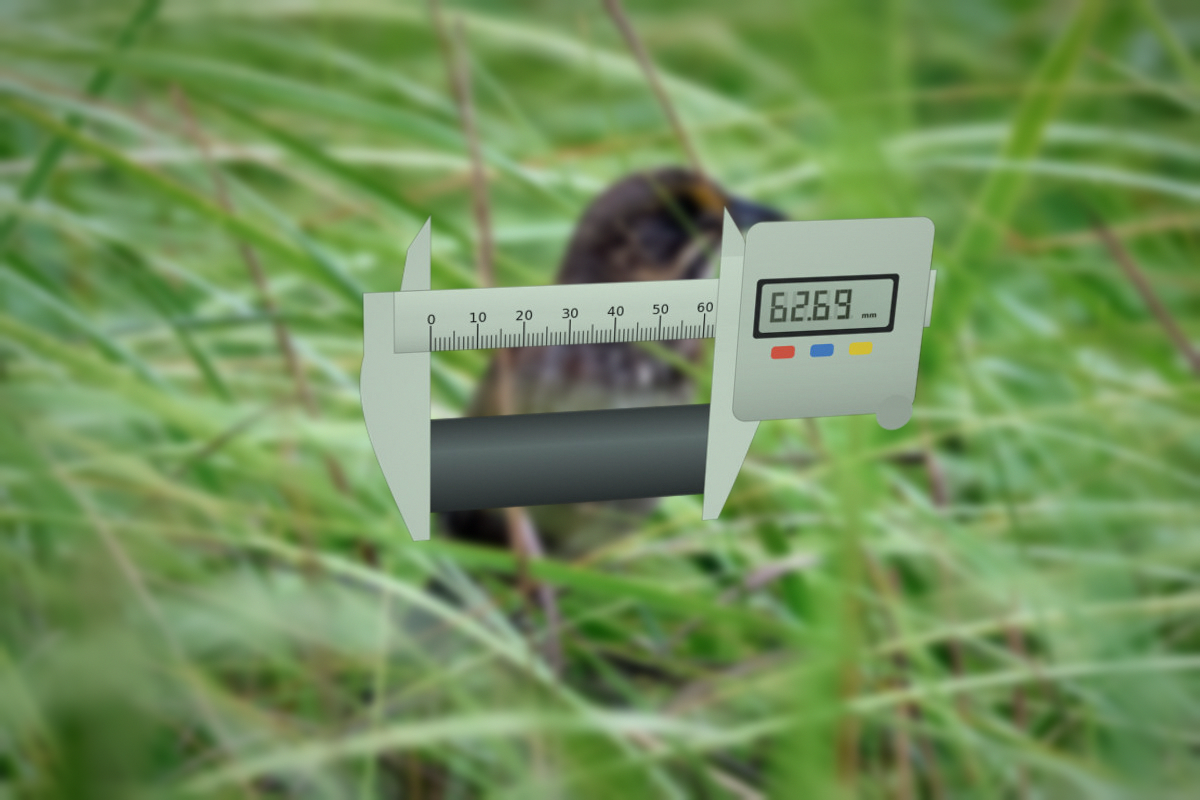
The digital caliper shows 62.69 mm
